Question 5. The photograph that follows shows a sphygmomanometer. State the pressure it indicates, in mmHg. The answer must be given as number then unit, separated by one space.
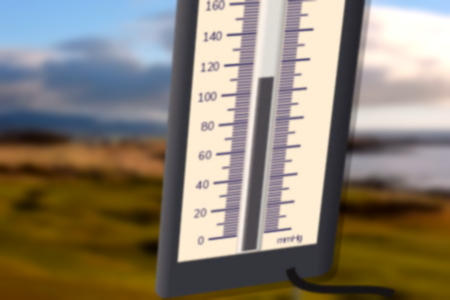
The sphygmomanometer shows 110 mmHg
